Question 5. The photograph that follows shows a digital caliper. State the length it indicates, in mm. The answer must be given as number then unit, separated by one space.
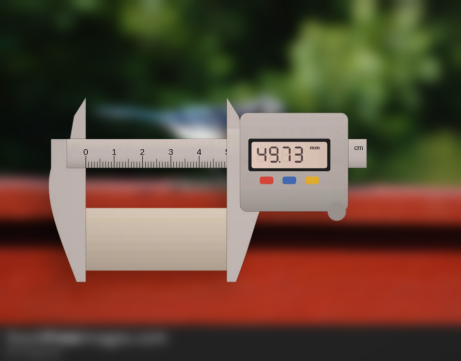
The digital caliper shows 49.73 mm
